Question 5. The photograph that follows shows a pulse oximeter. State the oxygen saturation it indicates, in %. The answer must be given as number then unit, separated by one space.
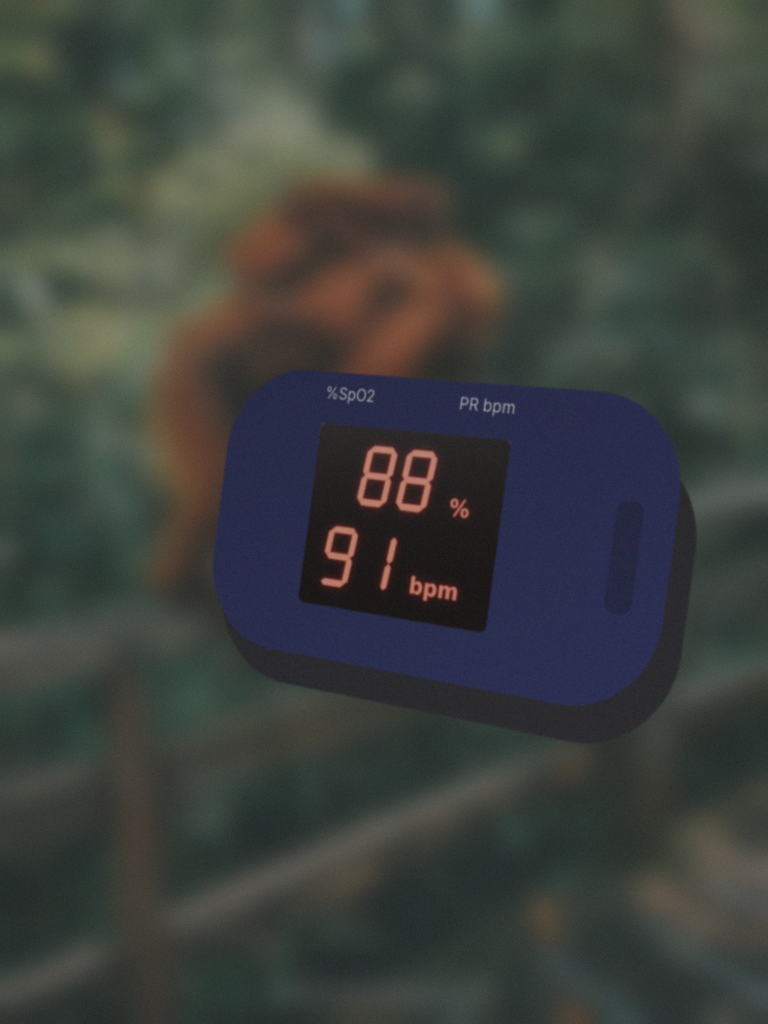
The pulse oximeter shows 88 %
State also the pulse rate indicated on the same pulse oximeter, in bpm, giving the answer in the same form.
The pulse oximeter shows 91 bpm
